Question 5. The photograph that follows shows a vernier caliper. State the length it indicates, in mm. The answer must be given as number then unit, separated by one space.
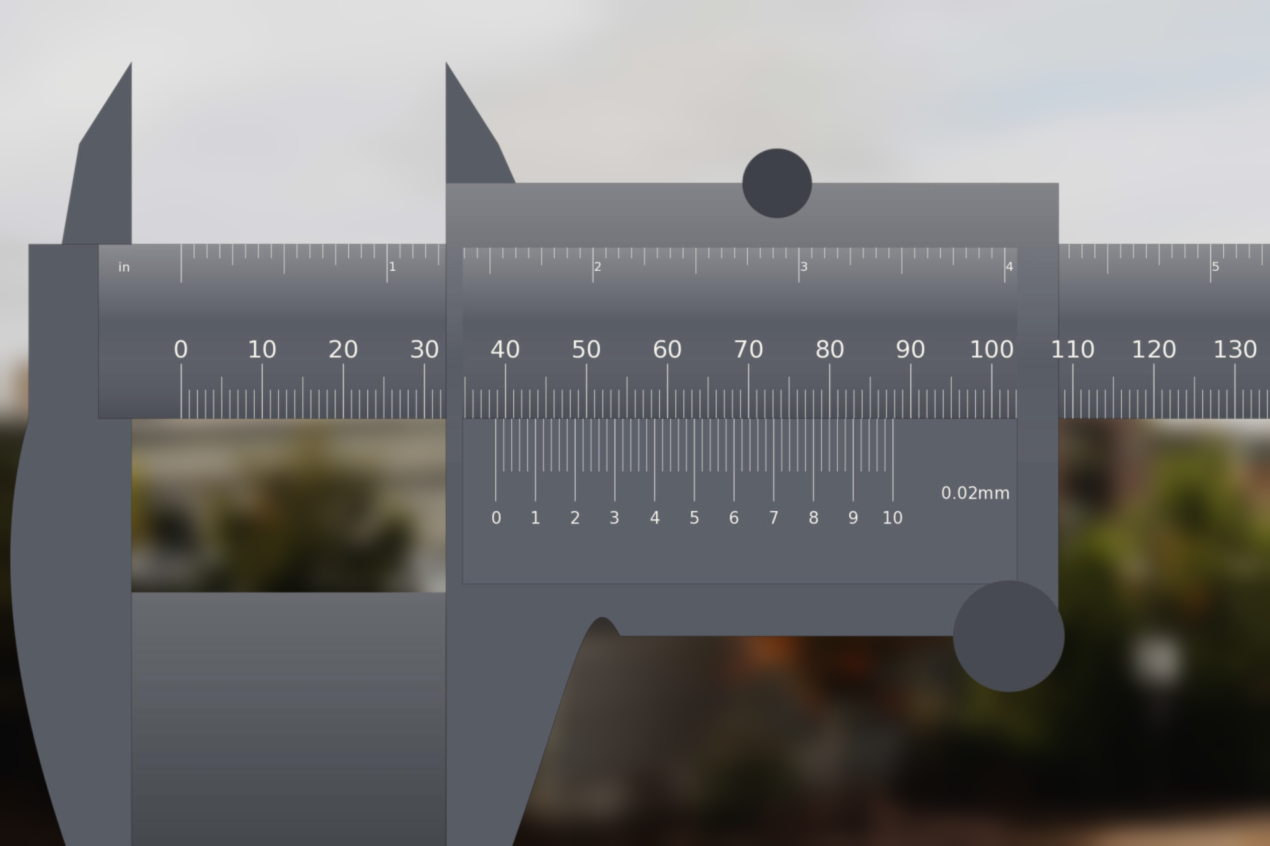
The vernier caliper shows 38.8 mm
